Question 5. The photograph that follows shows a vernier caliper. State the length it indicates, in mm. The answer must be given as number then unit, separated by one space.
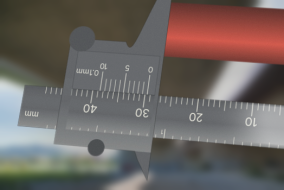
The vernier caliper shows 29.6 mm
